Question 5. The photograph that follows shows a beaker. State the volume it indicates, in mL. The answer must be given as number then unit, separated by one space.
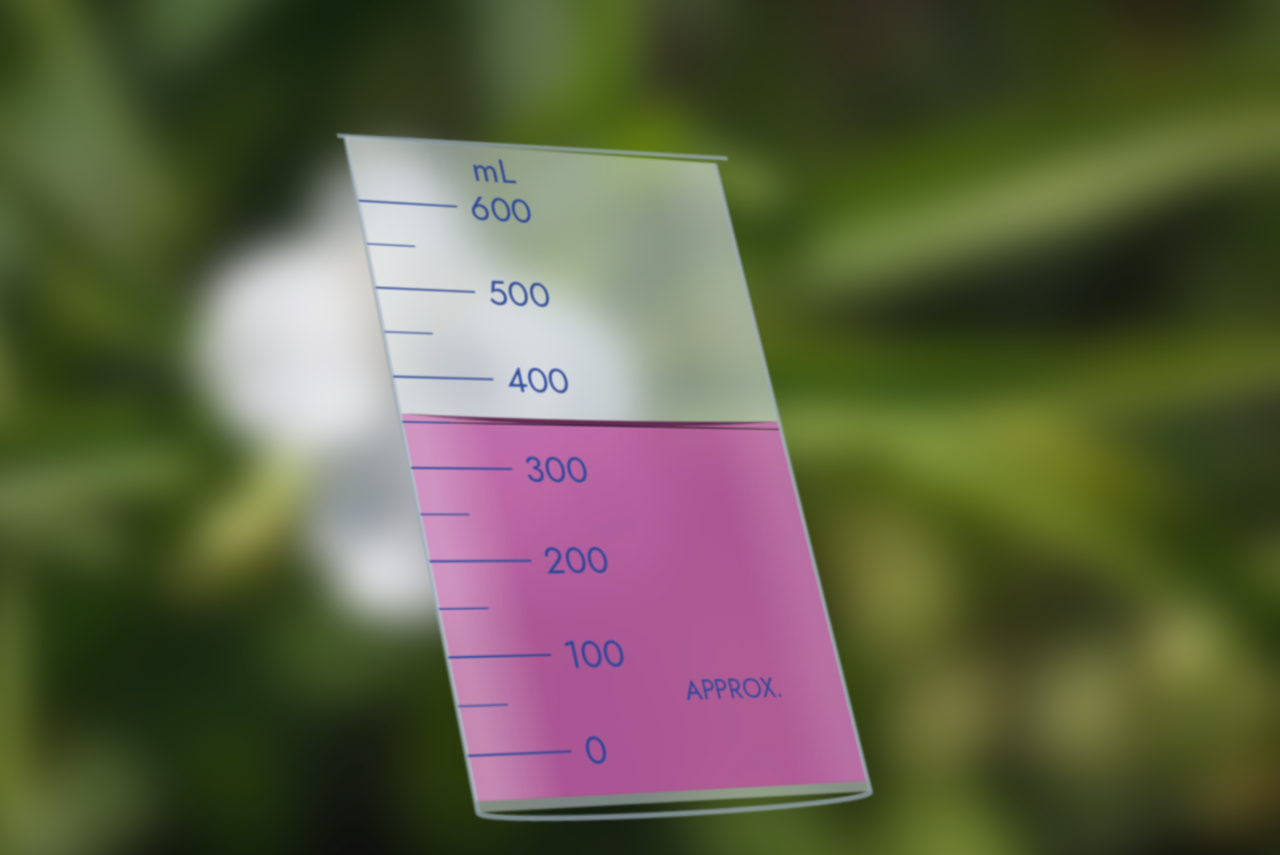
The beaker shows 350 mL
